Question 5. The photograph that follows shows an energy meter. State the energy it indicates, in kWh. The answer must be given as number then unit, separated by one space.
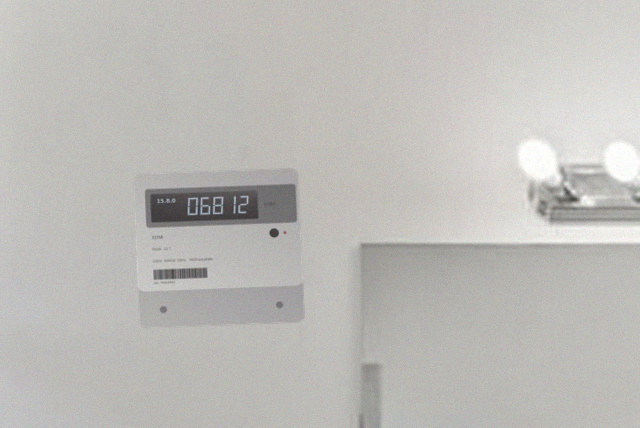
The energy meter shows 6812 kWh
